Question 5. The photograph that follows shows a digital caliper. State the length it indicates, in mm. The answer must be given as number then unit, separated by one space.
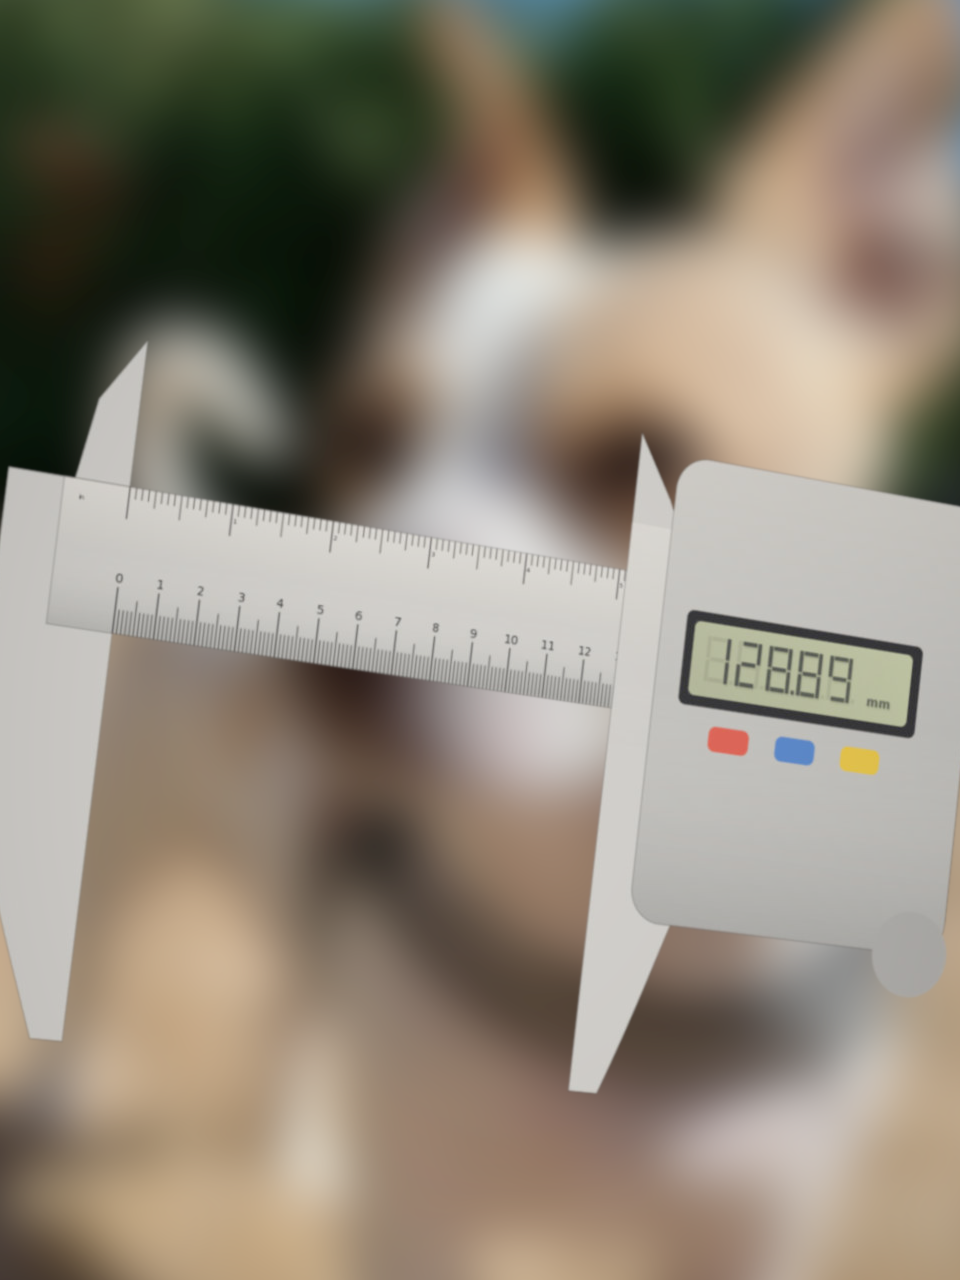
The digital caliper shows 128.89 mm
